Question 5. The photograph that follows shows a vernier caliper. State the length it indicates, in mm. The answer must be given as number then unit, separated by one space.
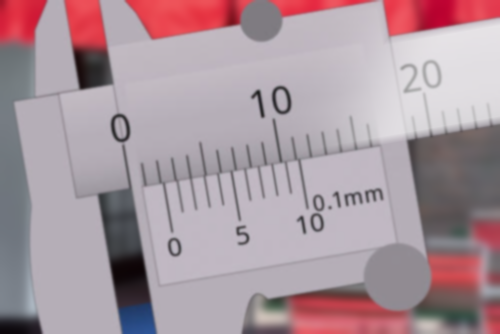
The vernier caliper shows 2.2 mm
